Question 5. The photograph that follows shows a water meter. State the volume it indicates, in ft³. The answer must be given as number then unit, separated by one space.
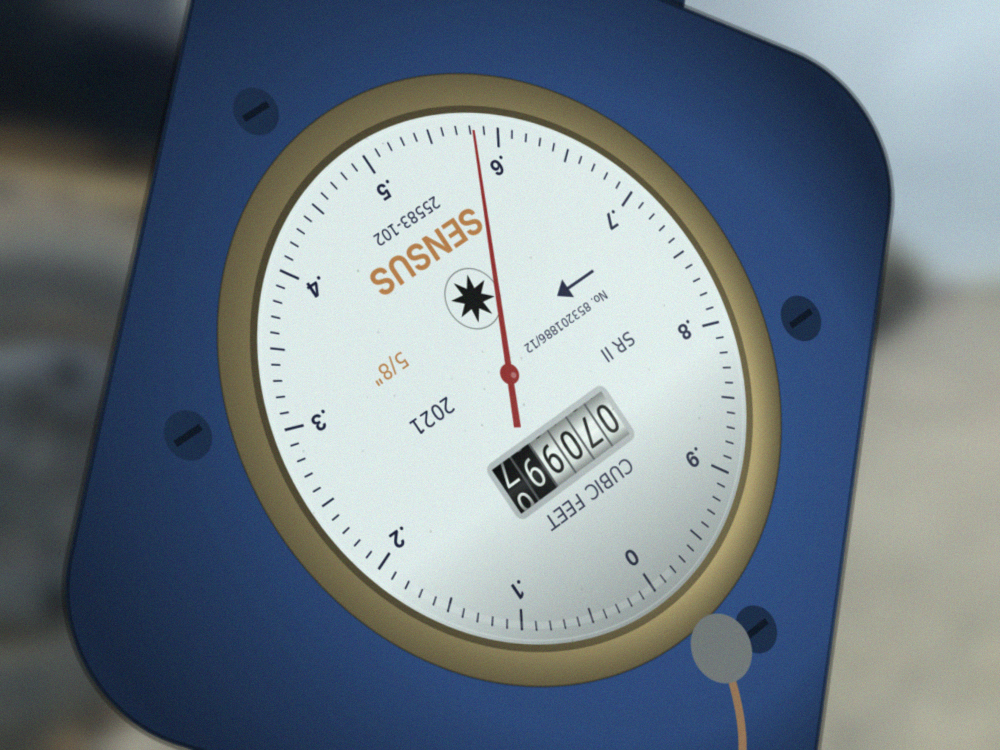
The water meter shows 70996.58 ft³
